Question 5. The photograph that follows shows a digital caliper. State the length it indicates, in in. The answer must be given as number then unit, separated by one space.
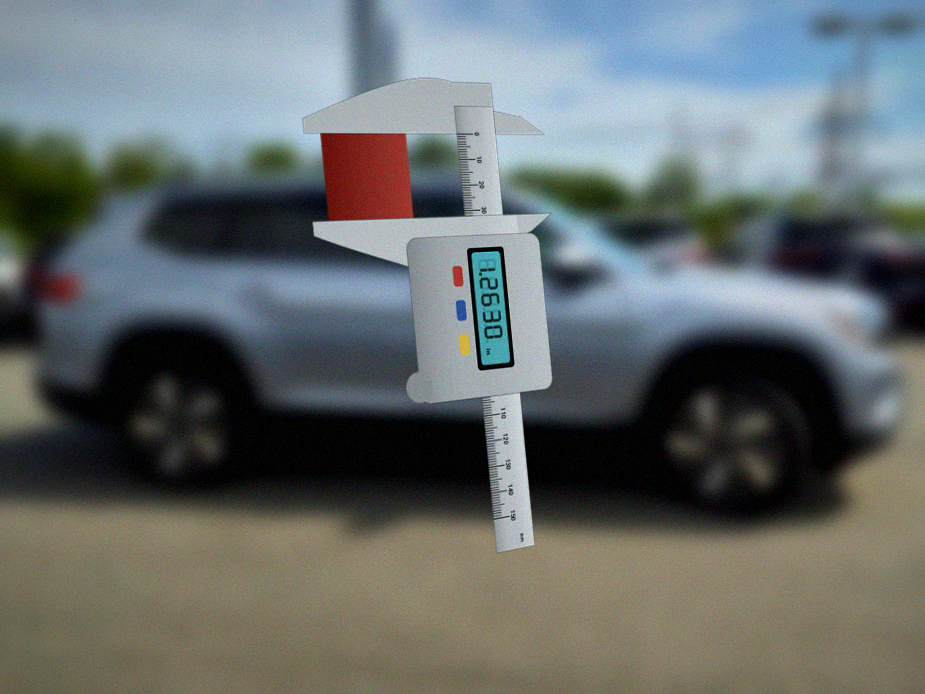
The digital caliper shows 1.2630 in
